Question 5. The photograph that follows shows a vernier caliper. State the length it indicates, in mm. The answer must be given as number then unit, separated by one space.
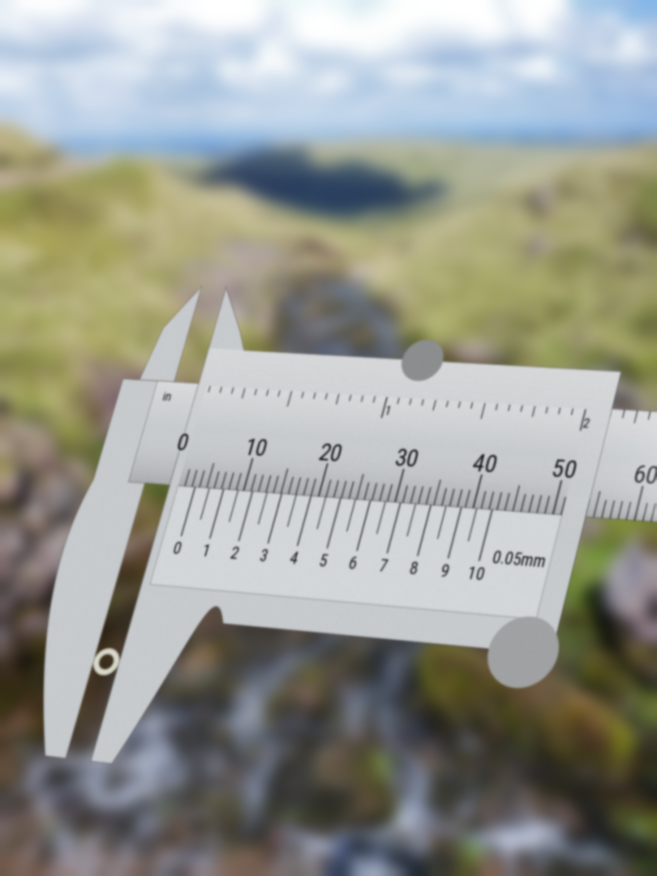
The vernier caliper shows 3.4 mm
